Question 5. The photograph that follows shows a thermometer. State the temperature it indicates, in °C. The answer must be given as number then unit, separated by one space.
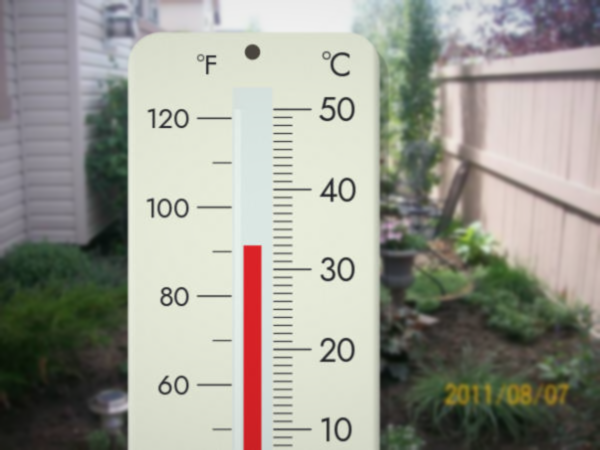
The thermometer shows 33 °C
